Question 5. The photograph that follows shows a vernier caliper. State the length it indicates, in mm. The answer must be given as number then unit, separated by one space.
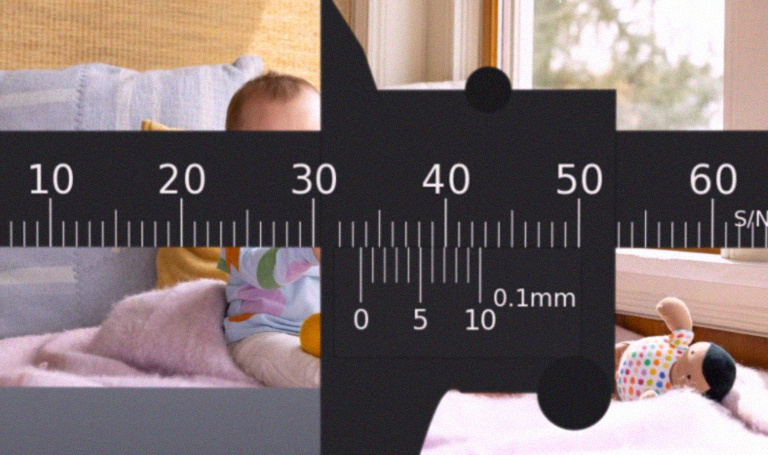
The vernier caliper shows 33.6 mm
